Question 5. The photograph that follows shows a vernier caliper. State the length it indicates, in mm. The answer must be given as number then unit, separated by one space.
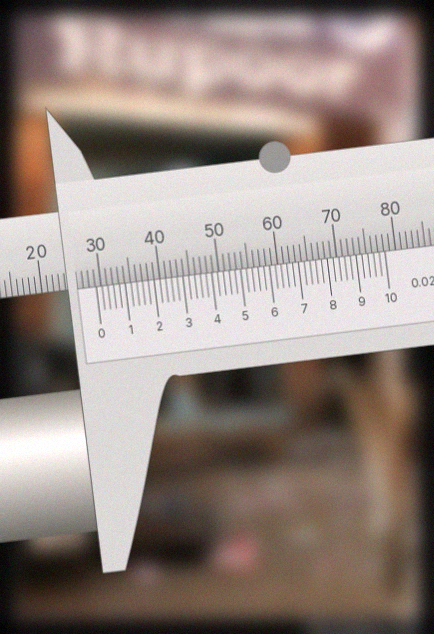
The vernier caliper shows 29.2 mm
